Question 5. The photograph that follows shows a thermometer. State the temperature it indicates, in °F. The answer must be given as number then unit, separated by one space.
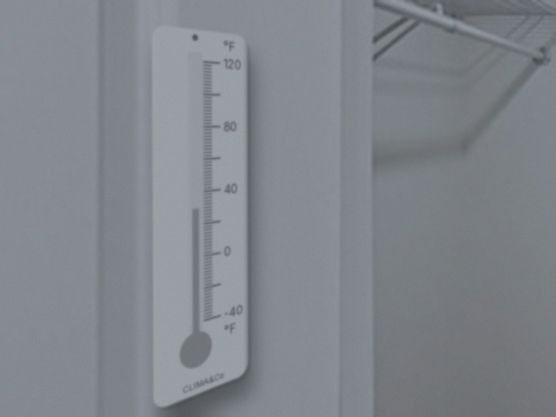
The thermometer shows 30 °F
